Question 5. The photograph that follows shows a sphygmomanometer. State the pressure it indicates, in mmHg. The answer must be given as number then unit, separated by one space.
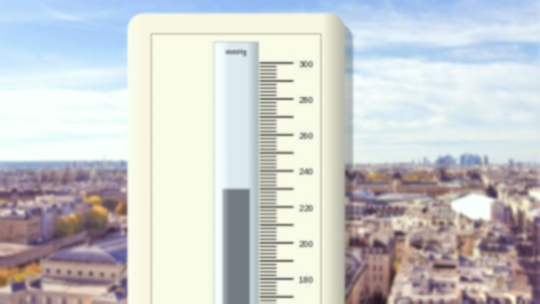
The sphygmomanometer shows 230 mmHg
